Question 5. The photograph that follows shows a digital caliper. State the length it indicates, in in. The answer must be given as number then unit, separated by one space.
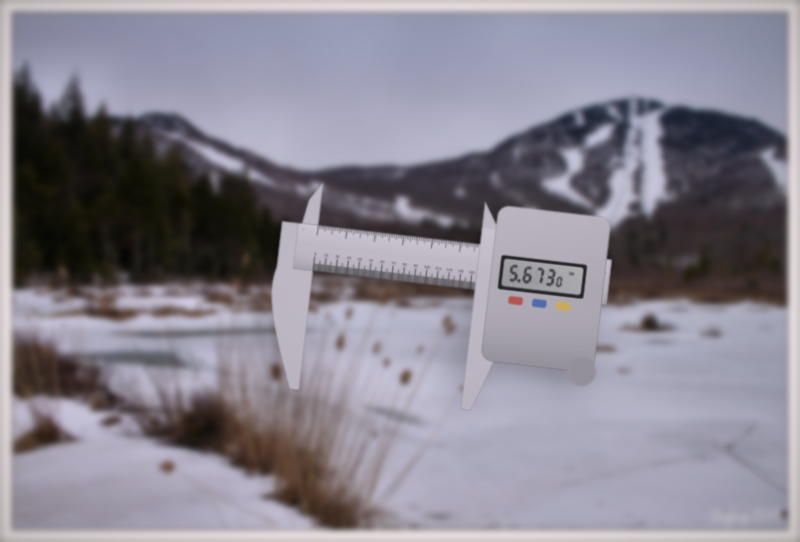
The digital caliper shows 5.6730 in
